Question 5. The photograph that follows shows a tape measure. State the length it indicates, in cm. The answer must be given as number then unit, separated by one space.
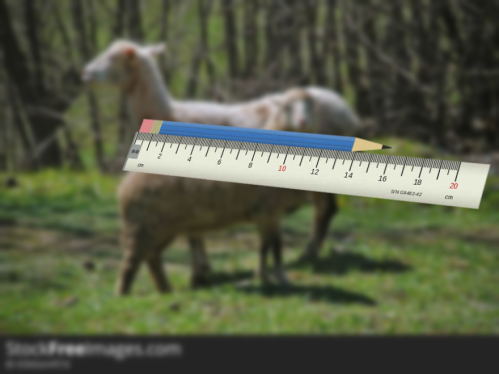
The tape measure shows 16 cm
